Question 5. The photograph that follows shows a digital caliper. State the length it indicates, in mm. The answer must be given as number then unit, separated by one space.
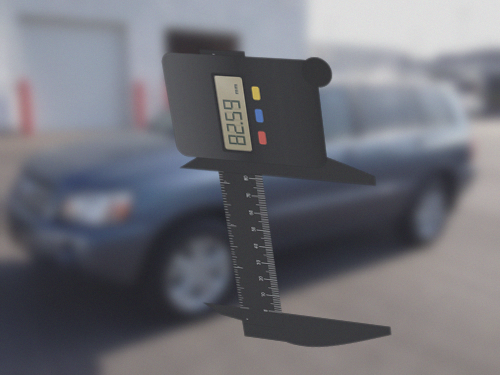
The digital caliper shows 82.59 mm
